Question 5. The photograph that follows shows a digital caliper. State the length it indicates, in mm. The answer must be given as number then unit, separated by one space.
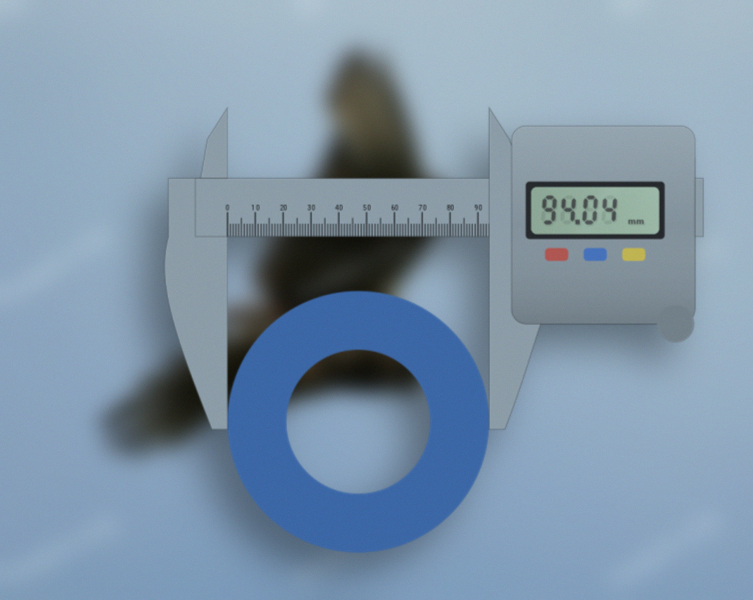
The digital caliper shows 94.04 mm
